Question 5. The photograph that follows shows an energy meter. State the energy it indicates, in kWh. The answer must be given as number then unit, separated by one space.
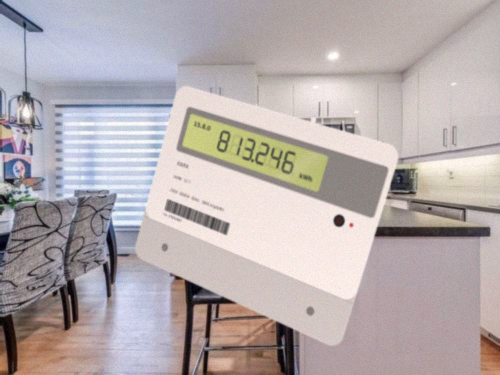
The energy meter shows 813.246 kWh
